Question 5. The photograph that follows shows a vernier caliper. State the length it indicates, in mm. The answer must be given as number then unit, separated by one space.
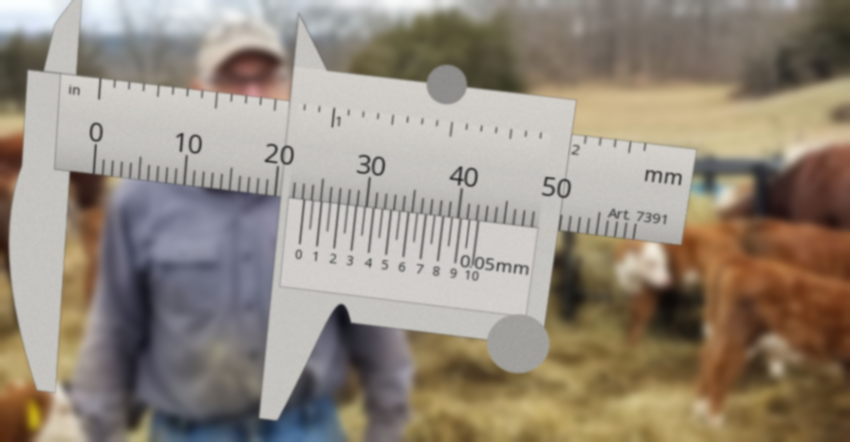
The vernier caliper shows 23.2 mm
